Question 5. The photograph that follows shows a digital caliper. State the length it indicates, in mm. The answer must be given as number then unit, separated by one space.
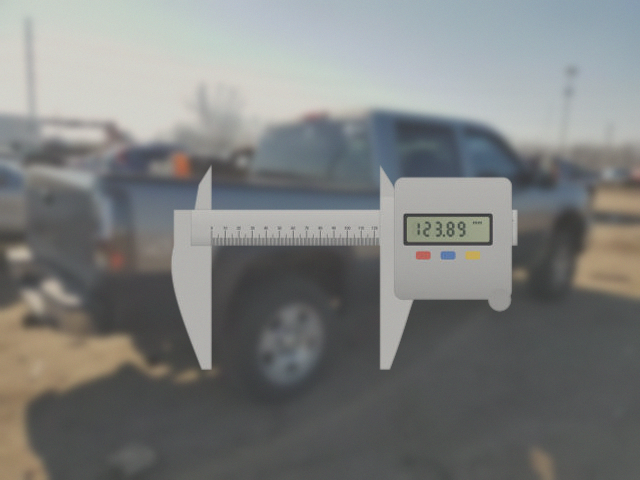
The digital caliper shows 123.89 mm
